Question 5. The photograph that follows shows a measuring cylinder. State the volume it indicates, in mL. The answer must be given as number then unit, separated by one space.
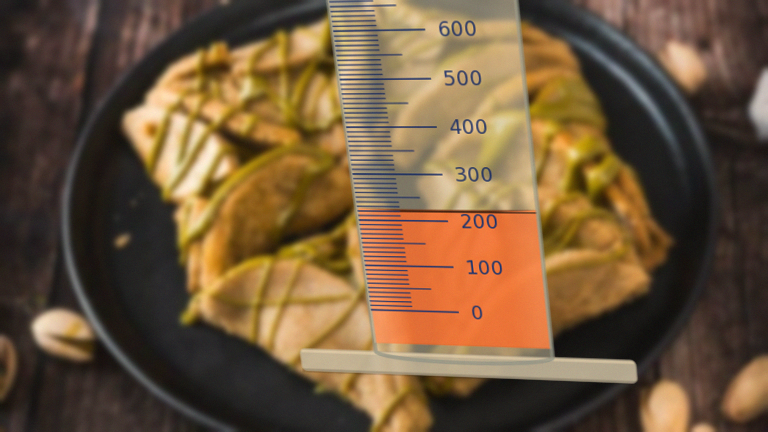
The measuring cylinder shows 220 mL
